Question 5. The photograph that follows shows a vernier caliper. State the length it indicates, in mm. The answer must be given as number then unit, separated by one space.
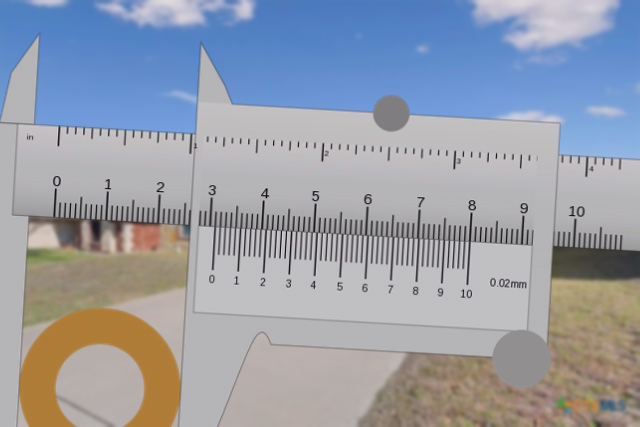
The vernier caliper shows 31.0 mm
